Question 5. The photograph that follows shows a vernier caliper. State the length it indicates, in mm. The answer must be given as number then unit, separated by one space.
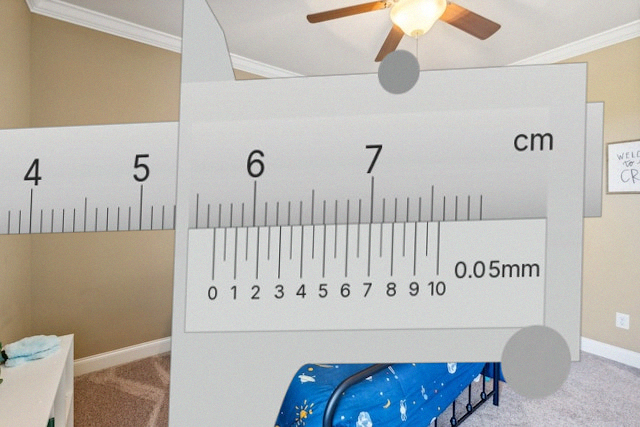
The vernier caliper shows 56.6 mm
